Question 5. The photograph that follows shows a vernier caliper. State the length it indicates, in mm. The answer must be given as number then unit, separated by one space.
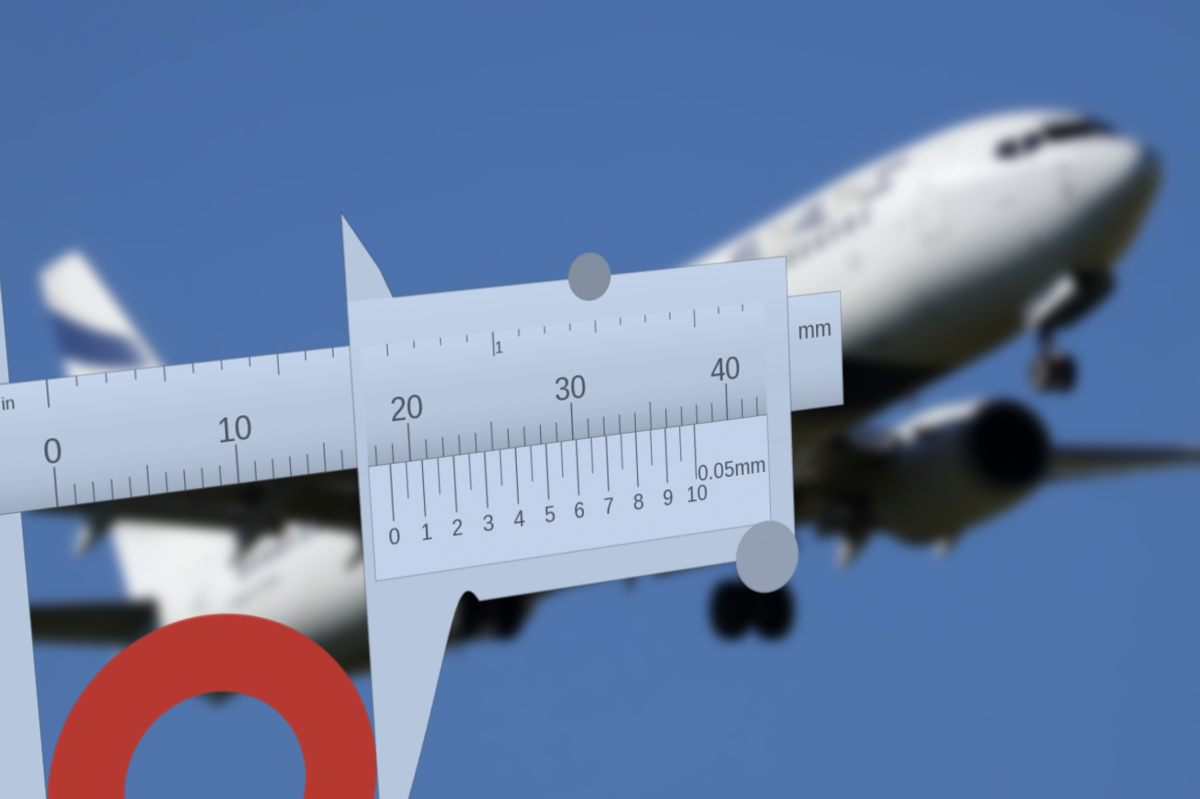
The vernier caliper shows 18.8 mm
